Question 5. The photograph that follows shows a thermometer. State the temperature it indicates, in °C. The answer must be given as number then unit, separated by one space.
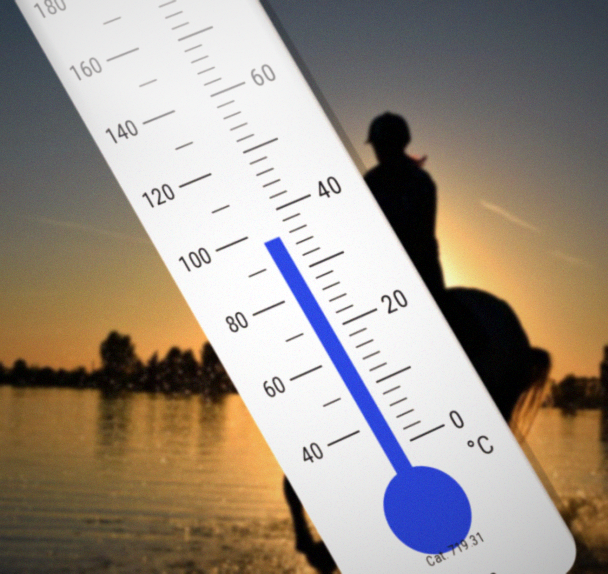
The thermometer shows 36 °C
